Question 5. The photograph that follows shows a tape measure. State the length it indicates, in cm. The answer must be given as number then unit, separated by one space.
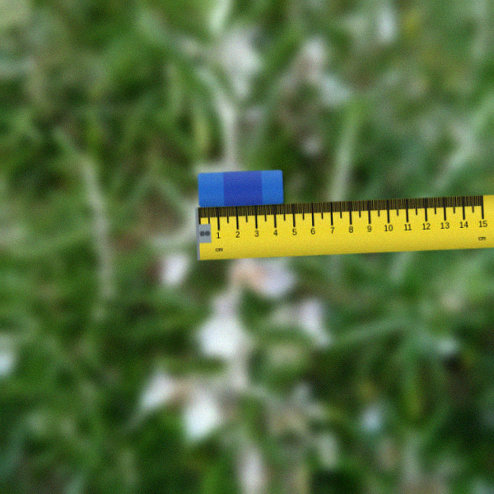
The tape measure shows 4.5 cm
